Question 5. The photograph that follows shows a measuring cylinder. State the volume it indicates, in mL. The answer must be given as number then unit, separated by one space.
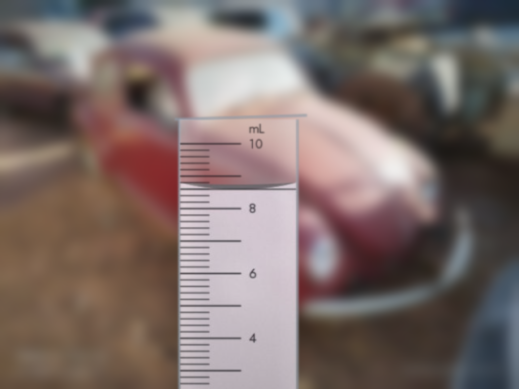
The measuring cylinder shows 8.6 mL
